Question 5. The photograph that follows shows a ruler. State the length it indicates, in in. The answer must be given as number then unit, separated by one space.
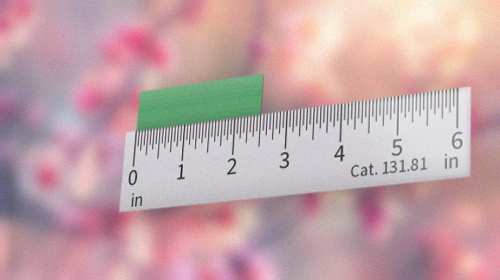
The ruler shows 2.5 in
